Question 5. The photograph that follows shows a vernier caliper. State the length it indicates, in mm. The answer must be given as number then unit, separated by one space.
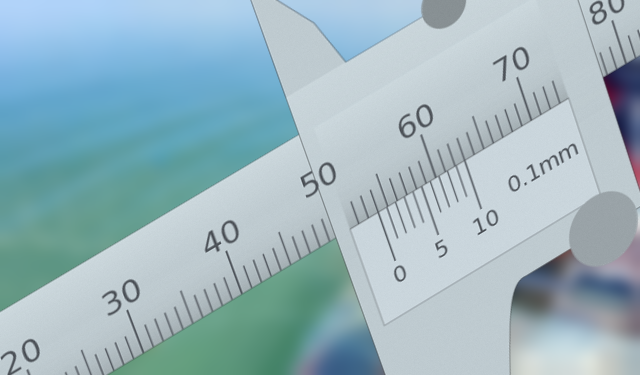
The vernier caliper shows 54.0 mm
